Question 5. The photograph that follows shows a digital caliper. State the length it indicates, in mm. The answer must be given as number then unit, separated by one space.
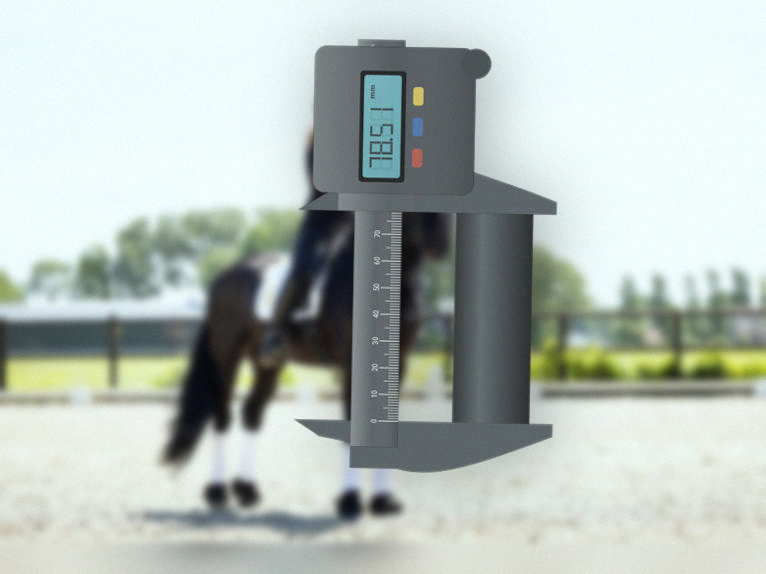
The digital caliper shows 78.51 mm
